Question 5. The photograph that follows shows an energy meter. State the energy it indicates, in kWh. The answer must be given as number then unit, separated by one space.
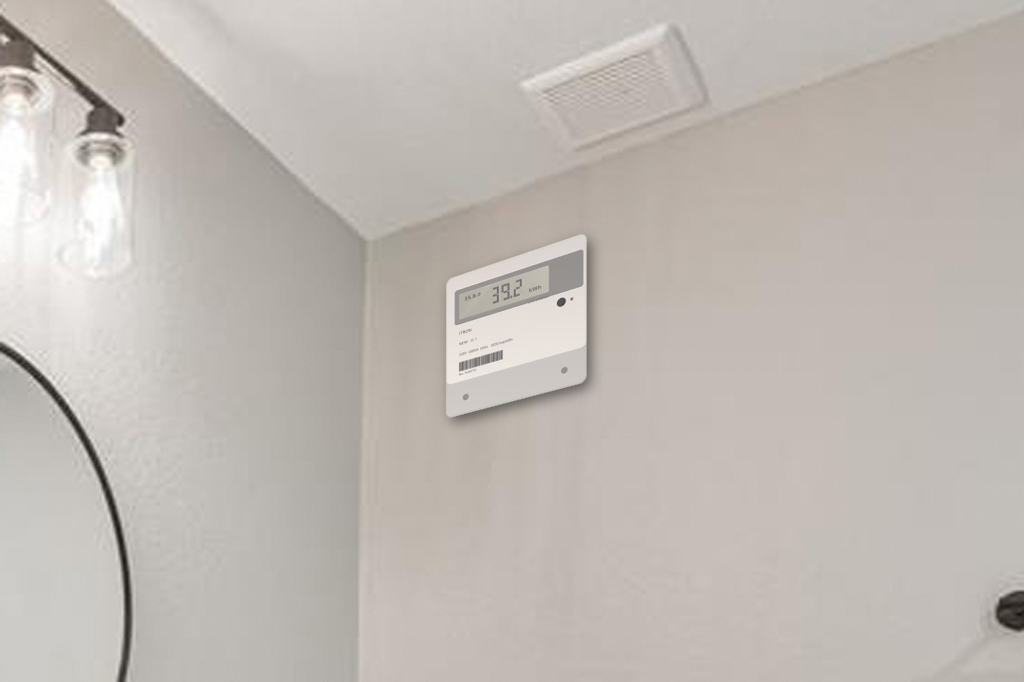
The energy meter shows 39.2 kWh
